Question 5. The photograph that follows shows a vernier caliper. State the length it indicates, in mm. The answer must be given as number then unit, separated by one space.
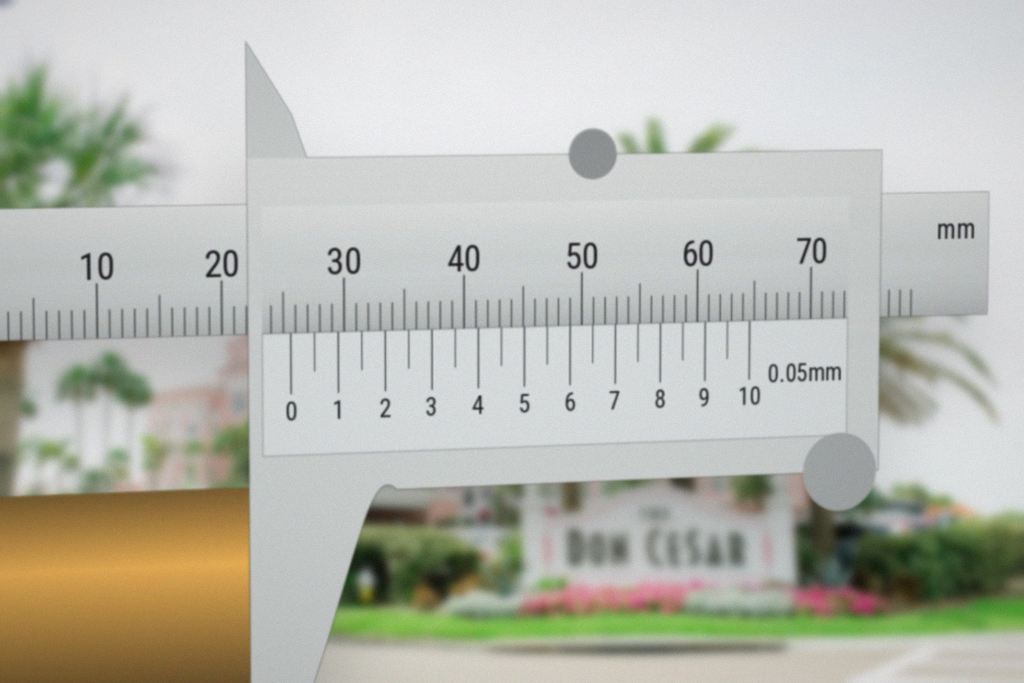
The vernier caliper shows 25.6 mm
